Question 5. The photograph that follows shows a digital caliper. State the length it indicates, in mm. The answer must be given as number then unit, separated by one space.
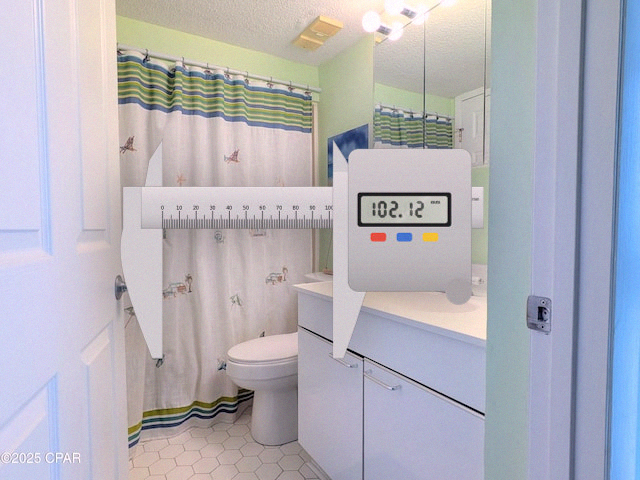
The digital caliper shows 102.12 mm
